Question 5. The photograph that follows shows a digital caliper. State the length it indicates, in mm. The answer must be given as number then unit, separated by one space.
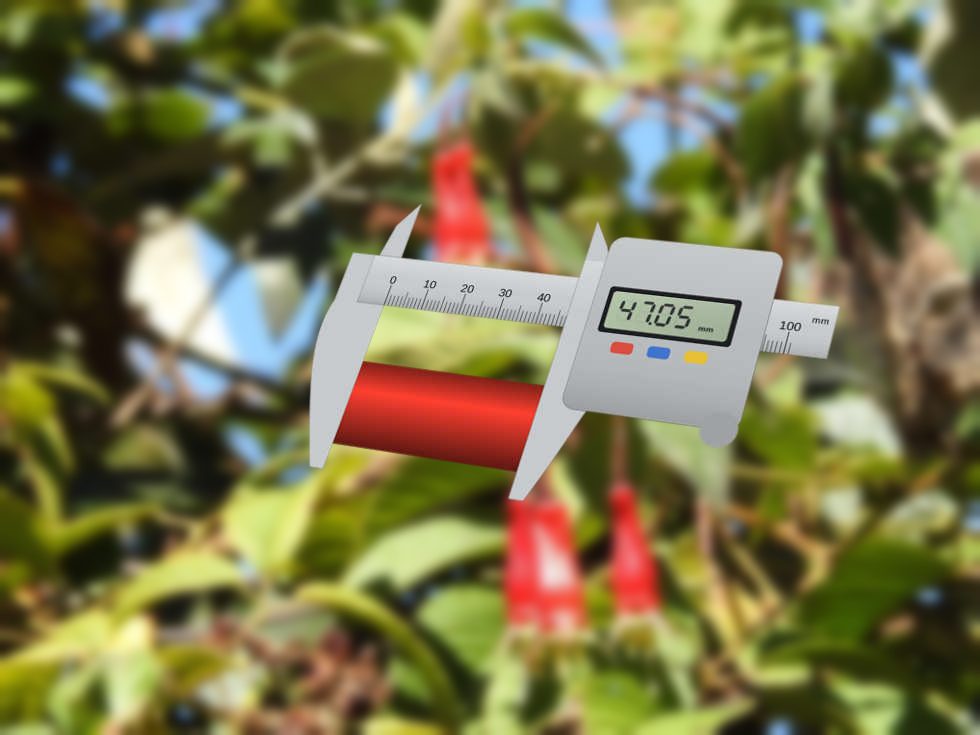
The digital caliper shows 47.05 mm
